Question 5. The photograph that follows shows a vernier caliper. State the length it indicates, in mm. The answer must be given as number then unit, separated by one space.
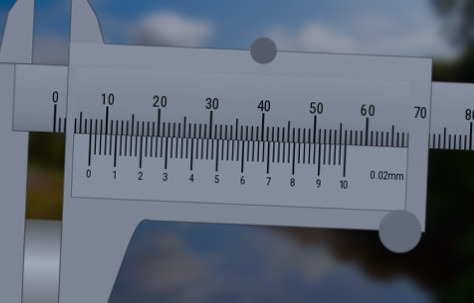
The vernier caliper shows 7.0 mm
